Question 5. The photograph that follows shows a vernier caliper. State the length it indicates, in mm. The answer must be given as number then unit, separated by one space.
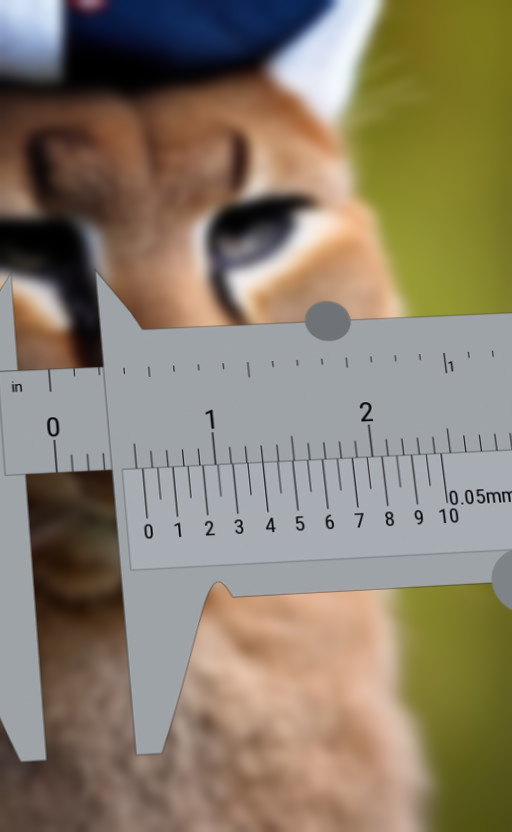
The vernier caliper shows 5.4 mm
